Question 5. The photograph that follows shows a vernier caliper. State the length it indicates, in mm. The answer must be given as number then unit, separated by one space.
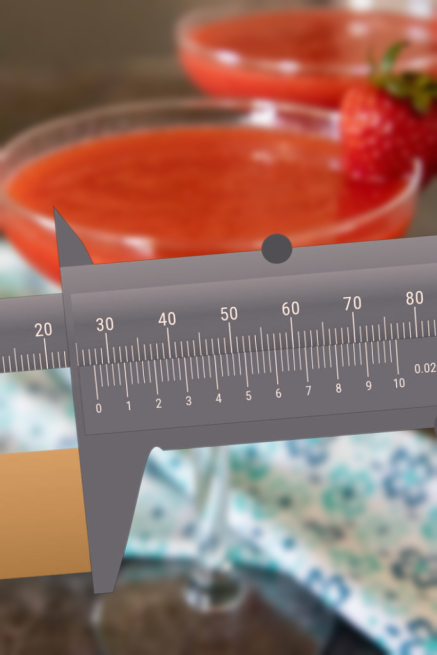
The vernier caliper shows 27.6 mm
